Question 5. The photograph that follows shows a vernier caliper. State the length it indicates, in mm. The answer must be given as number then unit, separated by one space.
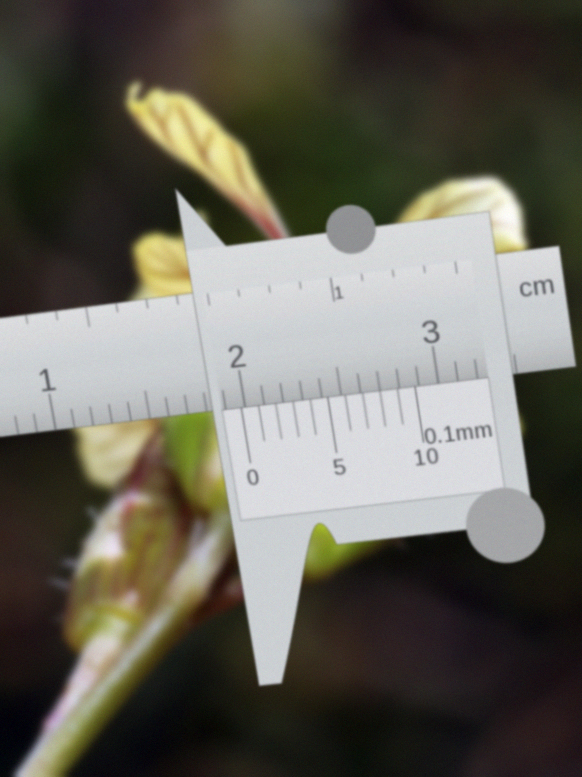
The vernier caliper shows 19.8 mm
